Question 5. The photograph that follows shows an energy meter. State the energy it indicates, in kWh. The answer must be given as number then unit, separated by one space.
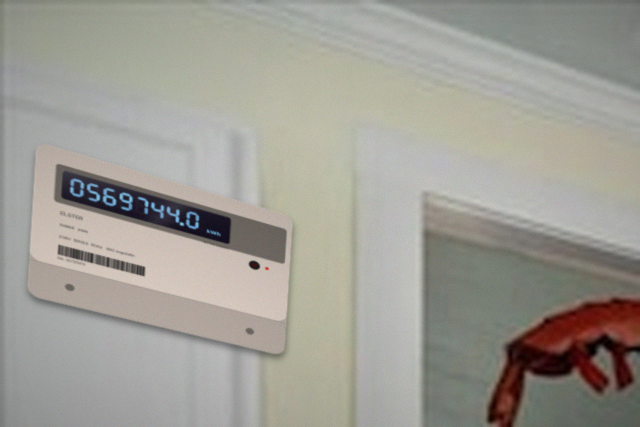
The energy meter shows 569744.0 kWh
